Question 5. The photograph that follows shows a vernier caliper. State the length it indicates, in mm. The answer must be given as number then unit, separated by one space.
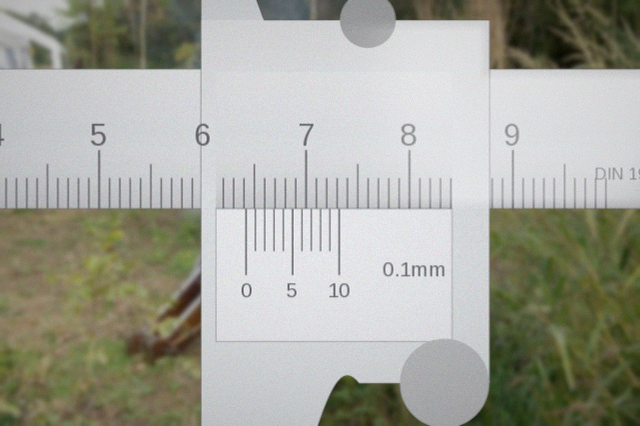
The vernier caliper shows 64.2 mm
